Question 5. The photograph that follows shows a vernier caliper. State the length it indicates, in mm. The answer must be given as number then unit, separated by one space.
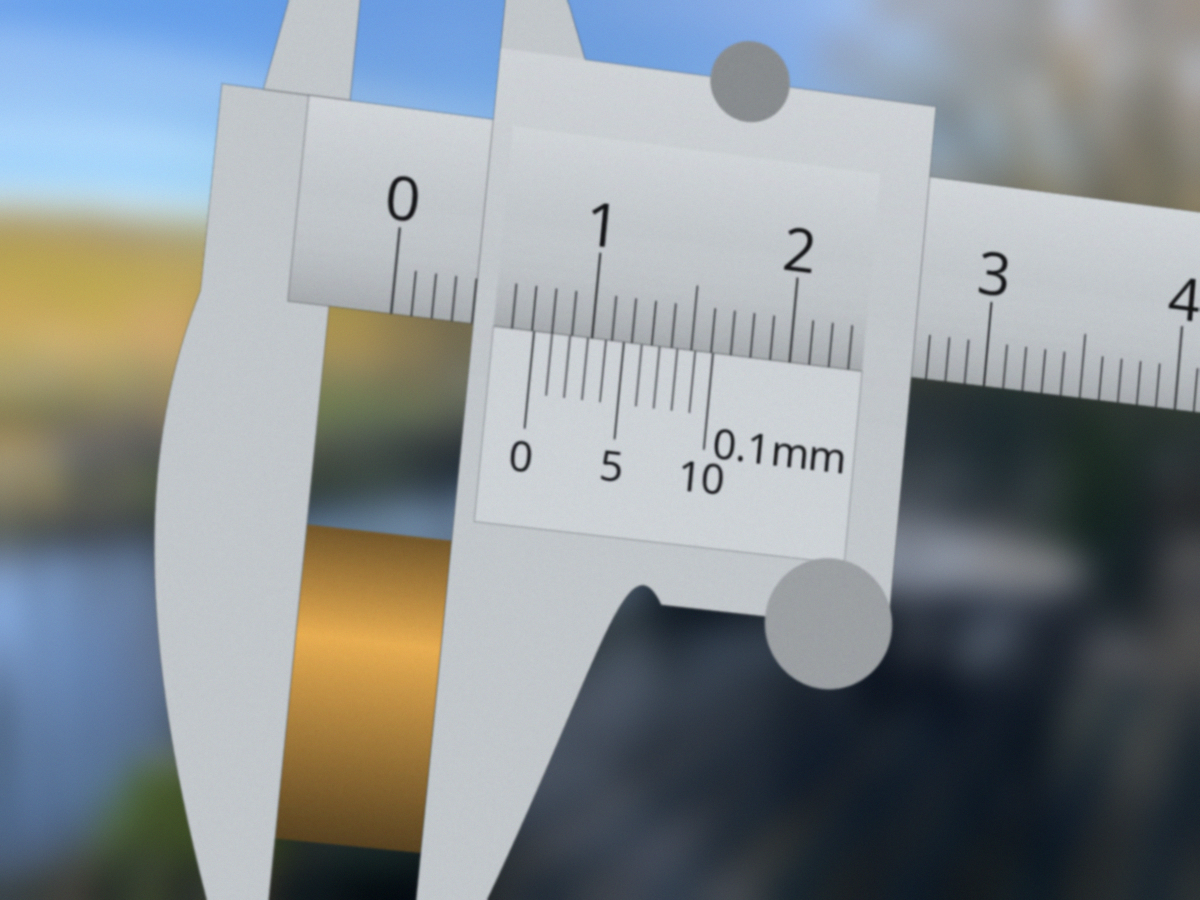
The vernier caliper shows 7.1 mm
